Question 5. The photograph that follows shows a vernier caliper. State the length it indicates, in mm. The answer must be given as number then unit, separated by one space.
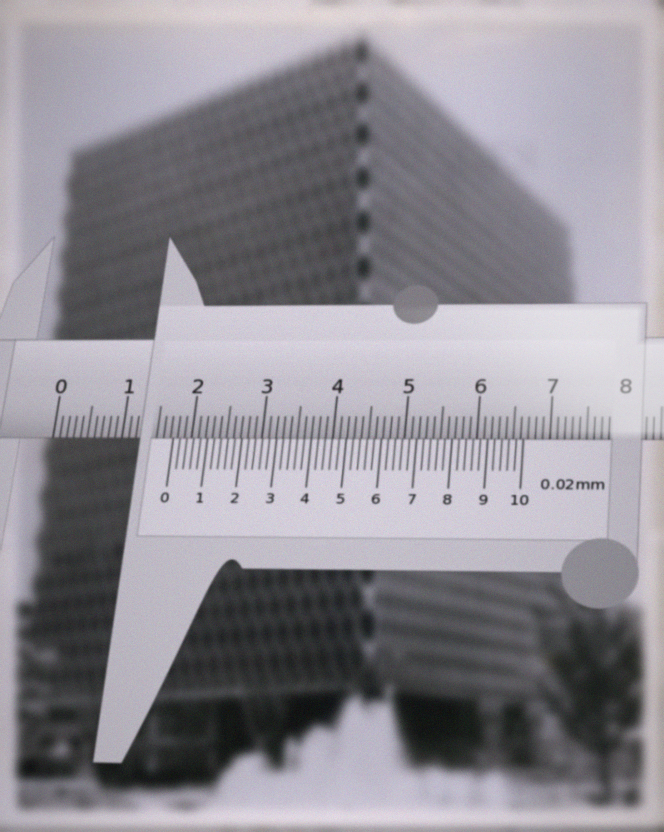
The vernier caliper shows 17.4 mm
